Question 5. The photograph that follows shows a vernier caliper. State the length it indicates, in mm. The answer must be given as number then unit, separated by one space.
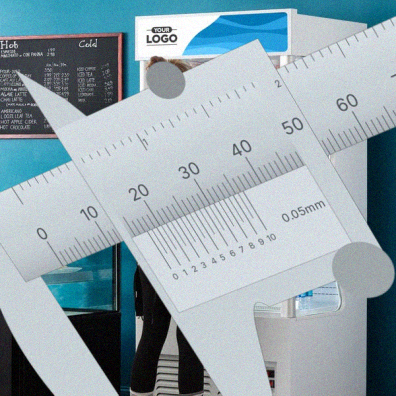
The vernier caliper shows 17.4 mm
